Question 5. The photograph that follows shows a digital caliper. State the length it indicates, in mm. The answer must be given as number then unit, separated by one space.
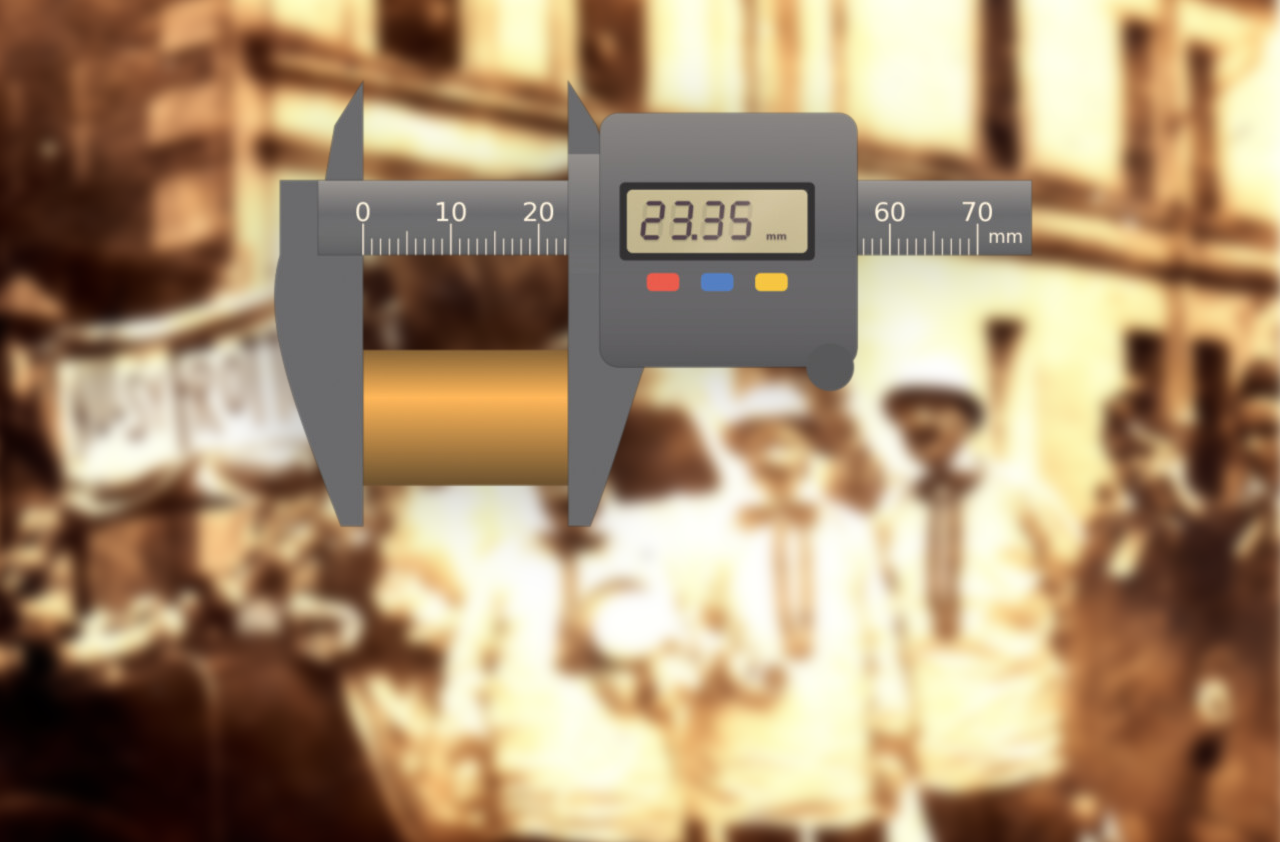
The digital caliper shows 23.35 mm
